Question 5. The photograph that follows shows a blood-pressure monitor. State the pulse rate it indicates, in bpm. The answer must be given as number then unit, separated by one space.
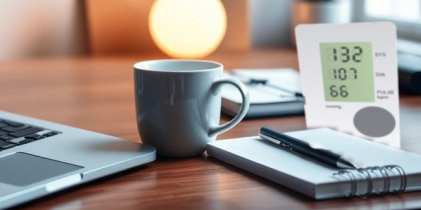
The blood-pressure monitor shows 66 bpm
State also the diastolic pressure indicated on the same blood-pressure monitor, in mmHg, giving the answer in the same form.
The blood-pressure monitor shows 107 mmHg
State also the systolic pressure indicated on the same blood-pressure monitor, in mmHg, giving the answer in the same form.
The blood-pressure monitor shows 132 mmHg
